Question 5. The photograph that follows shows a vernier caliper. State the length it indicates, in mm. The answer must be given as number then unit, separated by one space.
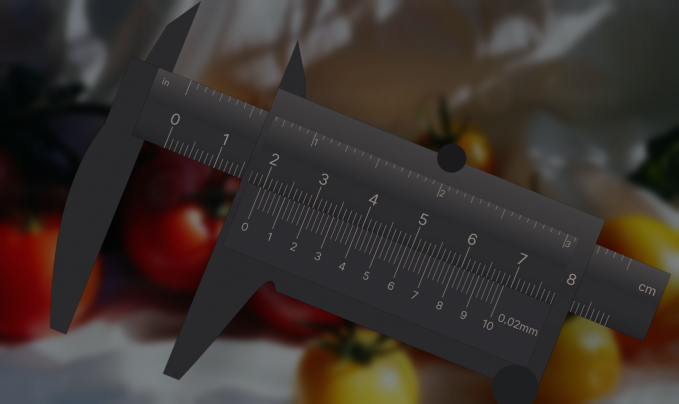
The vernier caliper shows 19.6 mm
